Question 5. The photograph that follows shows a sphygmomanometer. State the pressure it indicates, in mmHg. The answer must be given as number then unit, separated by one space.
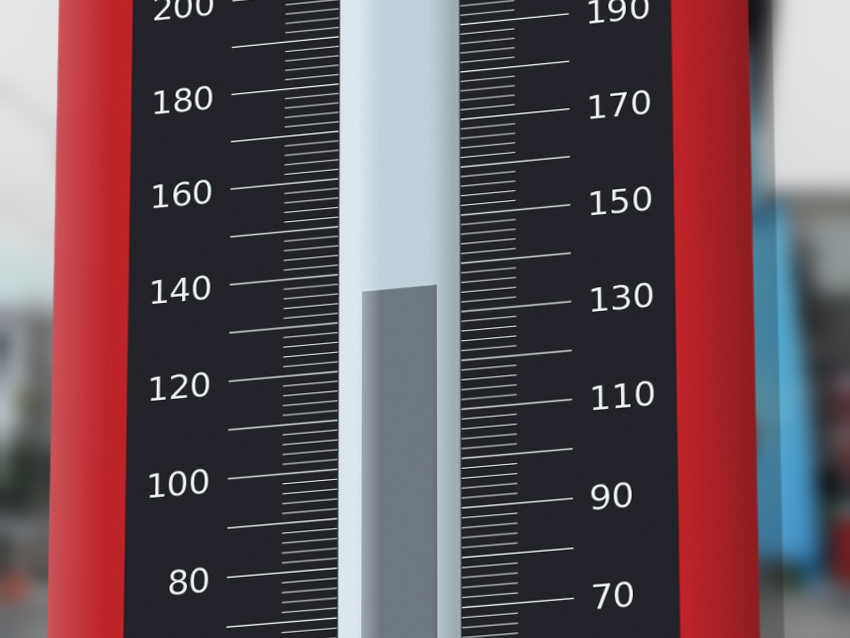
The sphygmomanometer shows 136 mmHg
